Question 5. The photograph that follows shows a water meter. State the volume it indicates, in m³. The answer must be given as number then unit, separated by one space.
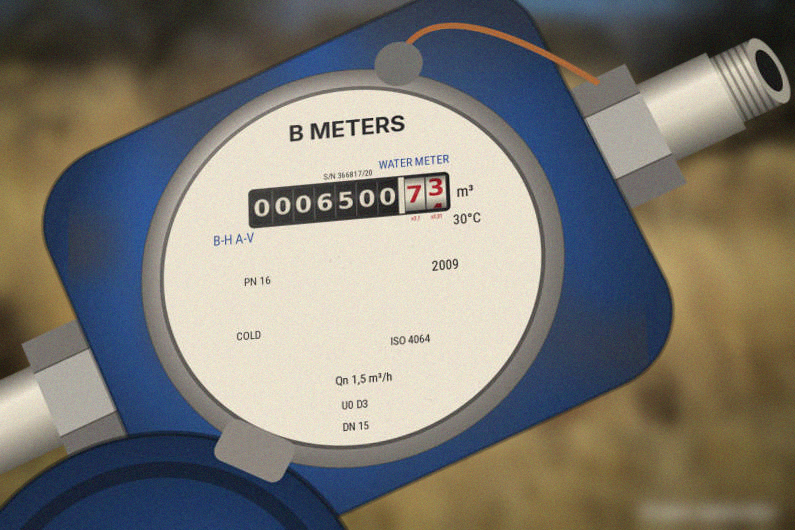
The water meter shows 6500.73 m³
